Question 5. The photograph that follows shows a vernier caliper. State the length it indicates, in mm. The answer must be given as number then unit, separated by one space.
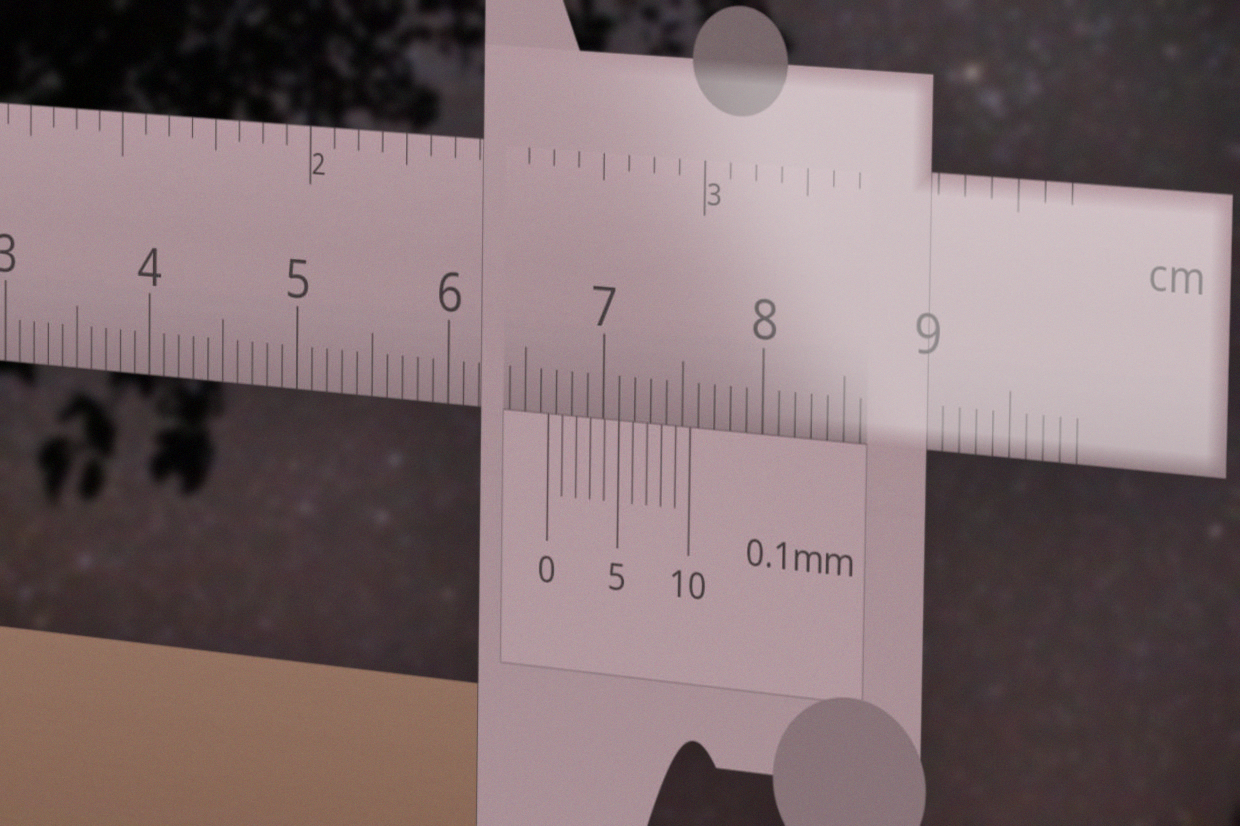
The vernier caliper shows 66.5 mm
